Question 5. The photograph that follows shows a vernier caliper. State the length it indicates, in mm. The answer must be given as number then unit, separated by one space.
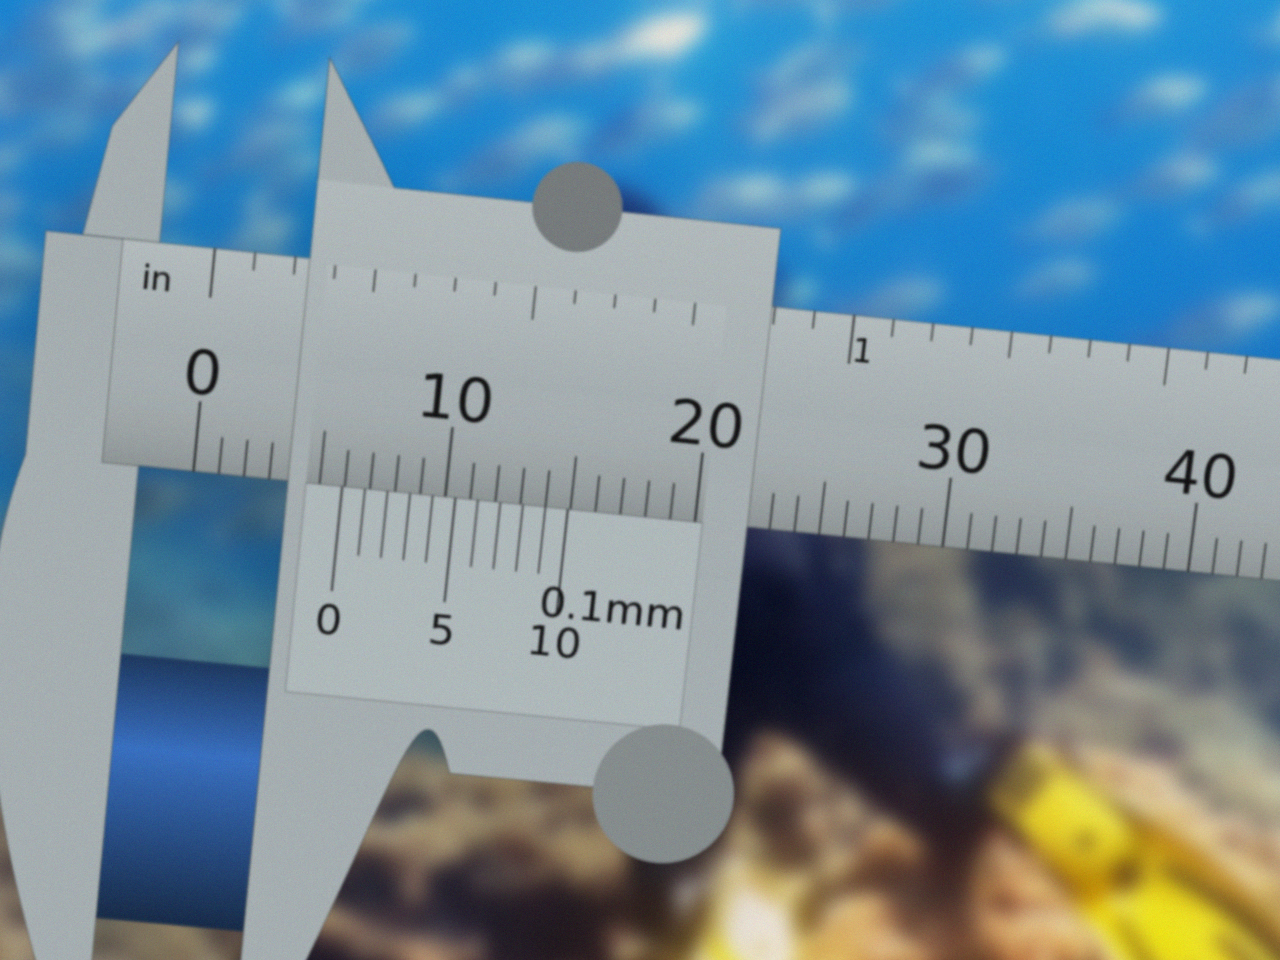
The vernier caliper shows 5.9 mm
